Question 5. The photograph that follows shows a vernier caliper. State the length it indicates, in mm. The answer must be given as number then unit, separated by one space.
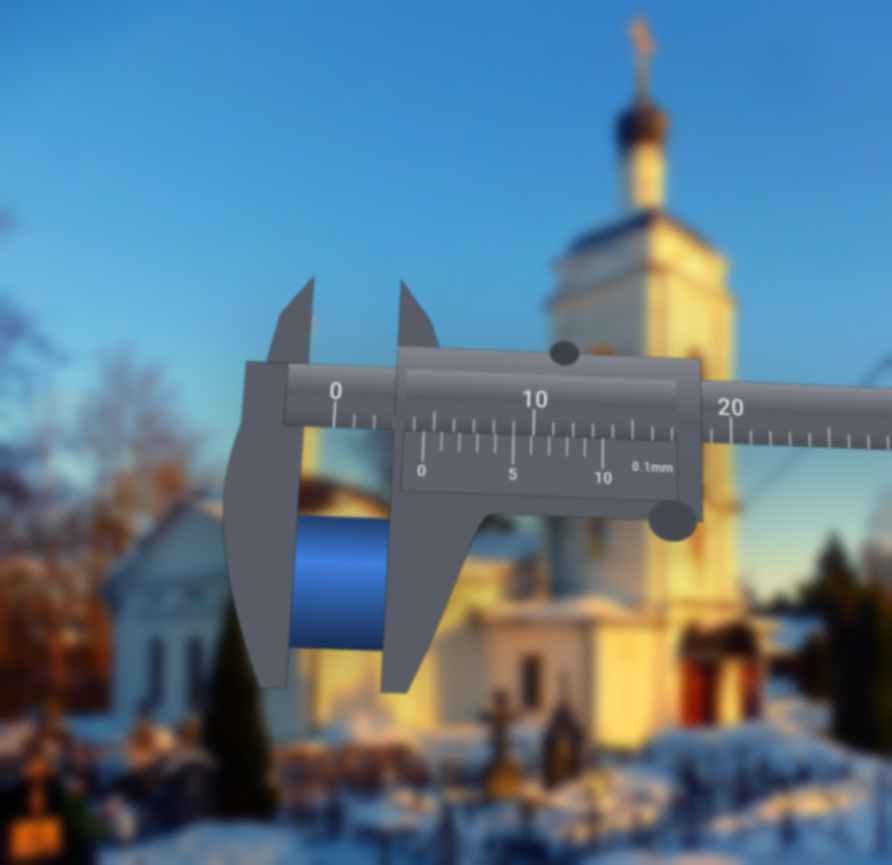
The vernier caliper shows 4.5 mm
